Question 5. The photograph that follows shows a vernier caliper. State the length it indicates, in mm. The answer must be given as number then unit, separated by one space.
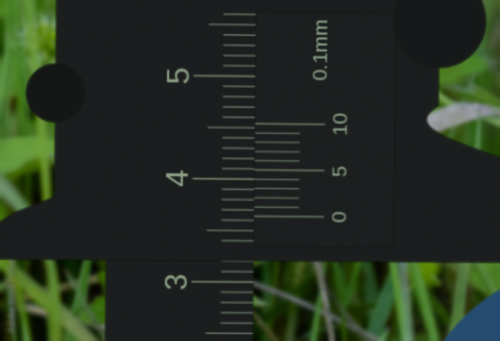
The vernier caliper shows 36.4 mm
